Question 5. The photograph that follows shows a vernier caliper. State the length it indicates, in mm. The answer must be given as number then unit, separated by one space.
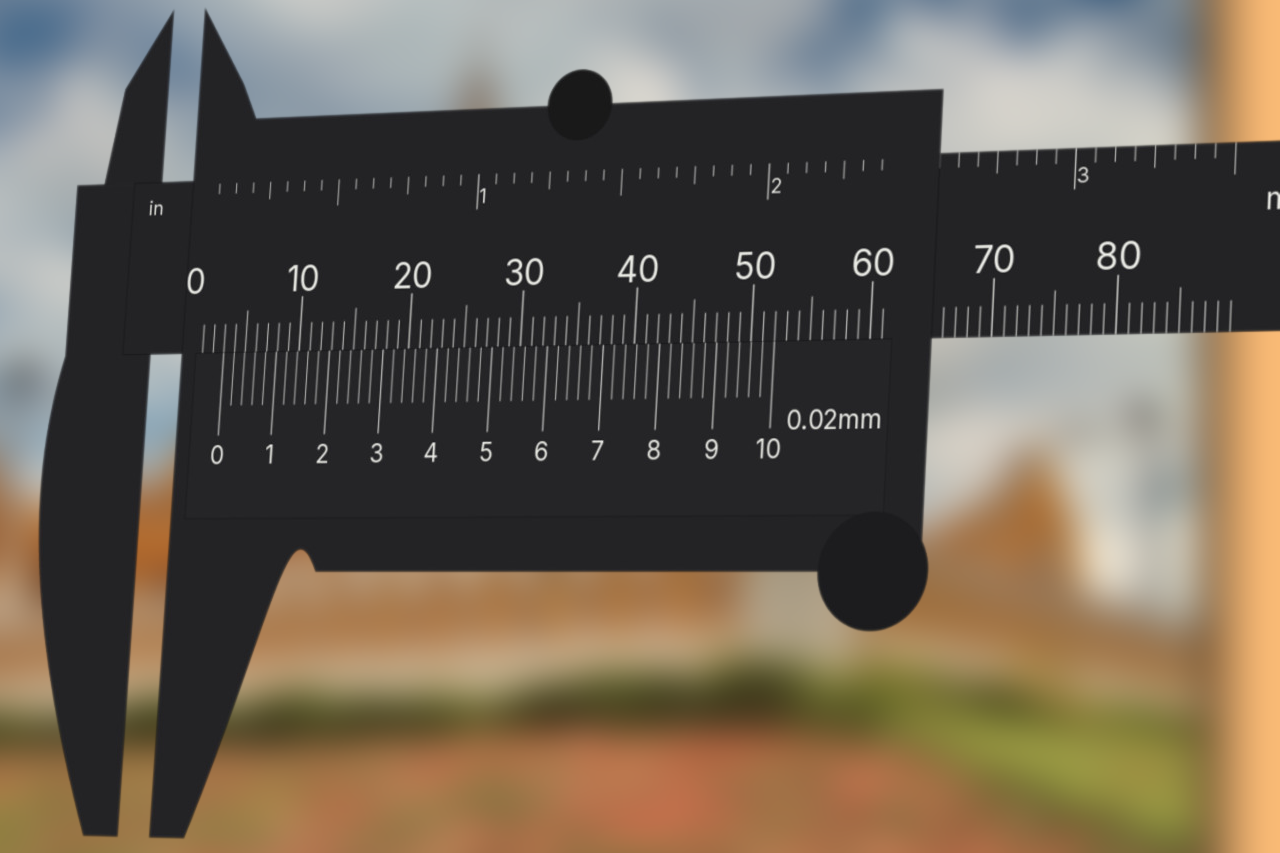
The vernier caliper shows 3.0 mm
